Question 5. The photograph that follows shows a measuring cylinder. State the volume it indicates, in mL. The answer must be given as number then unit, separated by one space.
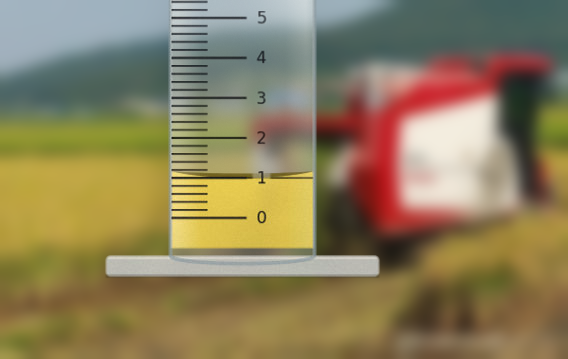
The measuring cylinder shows 1 mL
